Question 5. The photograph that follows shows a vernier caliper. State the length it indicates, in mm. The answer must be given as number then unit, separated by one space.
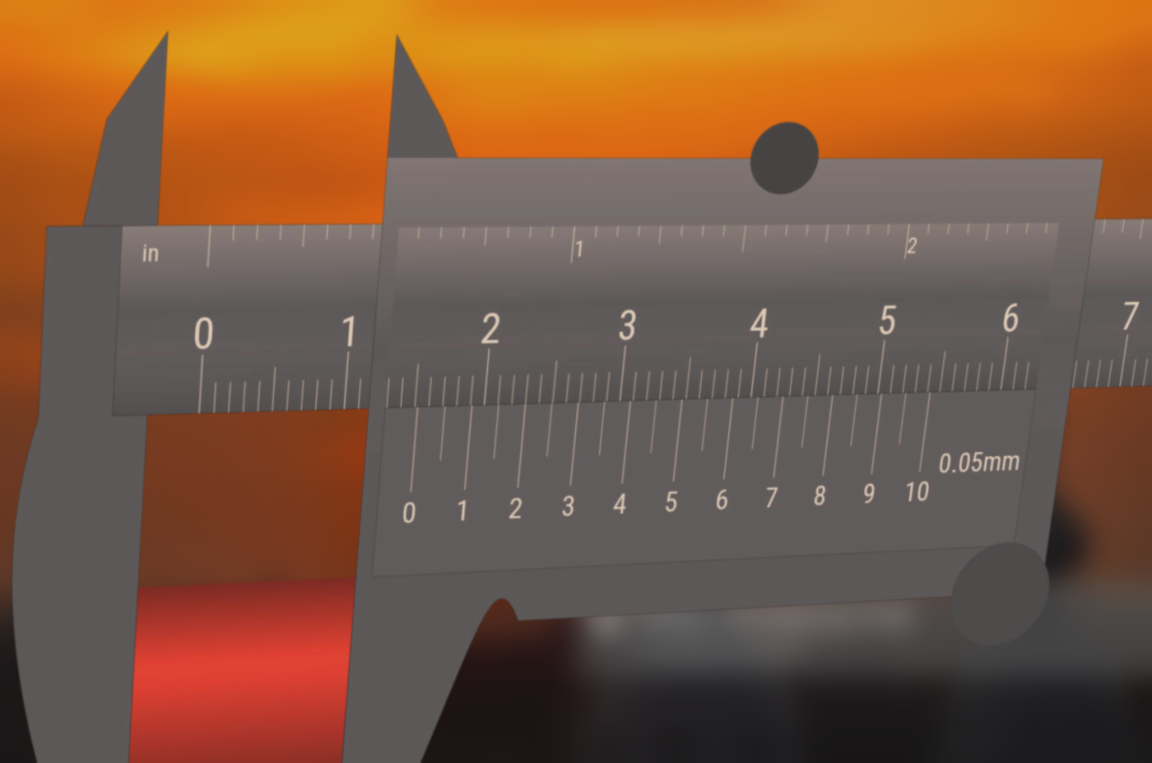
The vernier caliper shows 15.2 mm
